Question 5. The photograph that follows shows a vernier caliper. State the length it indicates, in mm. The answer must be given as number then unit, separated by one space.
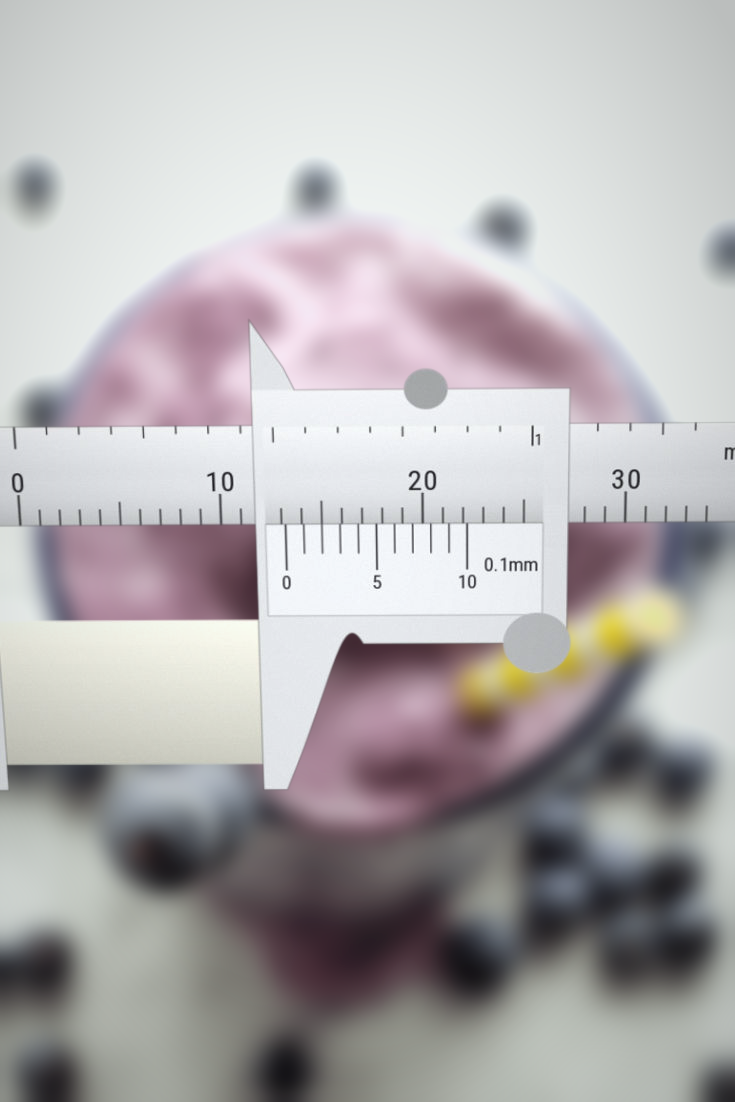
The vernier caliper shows 13.2 mm
